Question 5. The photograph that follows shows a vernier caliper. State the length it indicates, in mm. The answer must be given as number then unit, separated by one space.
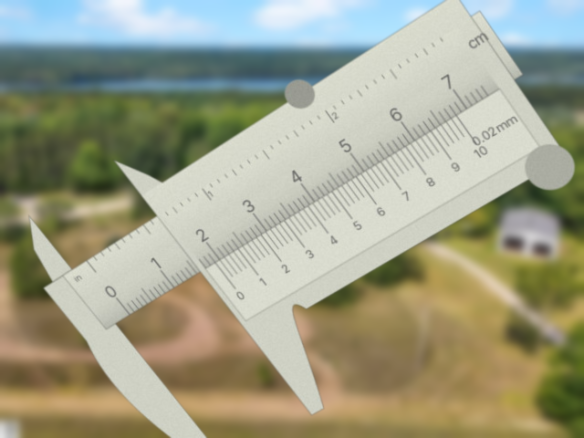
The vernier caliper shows 19.0 mm
